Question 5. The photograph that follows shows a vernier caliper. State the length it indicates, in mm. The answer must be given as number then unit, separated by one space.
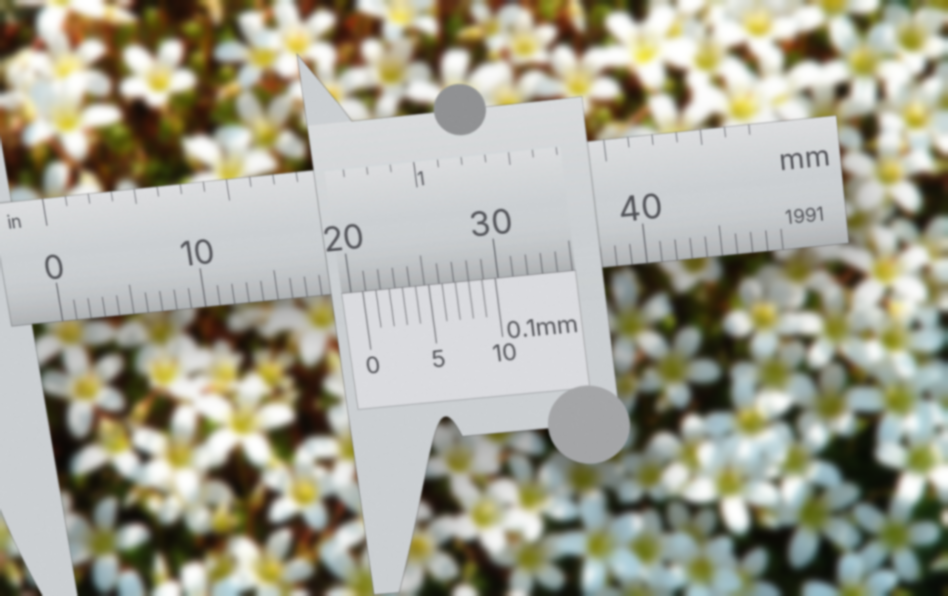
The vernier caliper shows 20.8 mm
